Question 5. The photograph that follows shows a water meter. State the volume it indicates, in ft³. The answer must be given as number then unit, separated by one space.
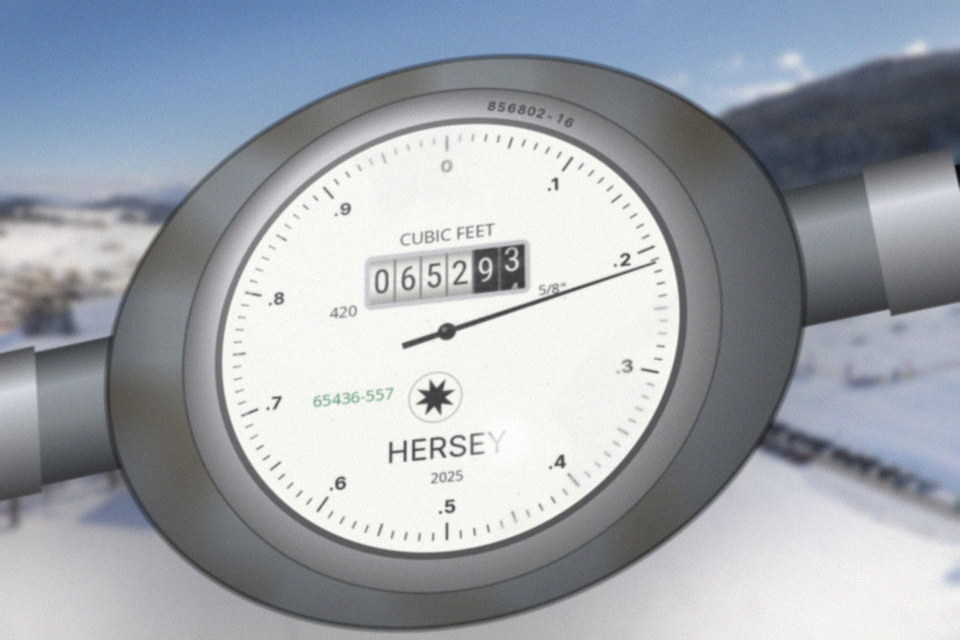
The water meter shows 65293.21 ft³
